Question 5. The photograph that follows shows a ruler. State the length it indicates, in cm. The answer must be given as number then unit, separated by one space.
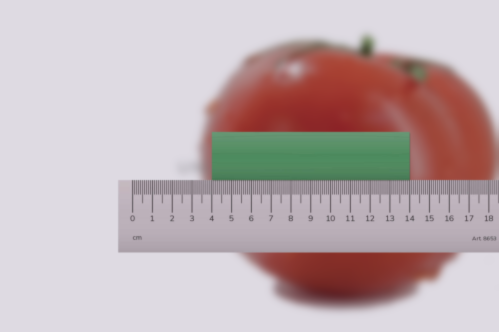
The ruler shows 10 cm
